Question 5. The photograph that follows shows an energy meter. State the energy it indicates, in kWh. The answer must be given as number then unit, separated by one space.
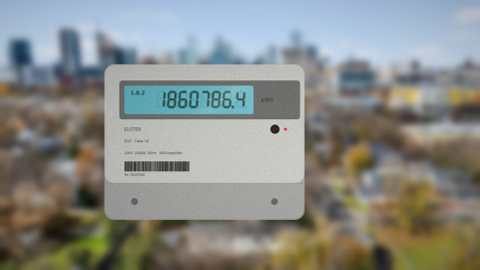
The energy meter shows 1860786.4 kWh
